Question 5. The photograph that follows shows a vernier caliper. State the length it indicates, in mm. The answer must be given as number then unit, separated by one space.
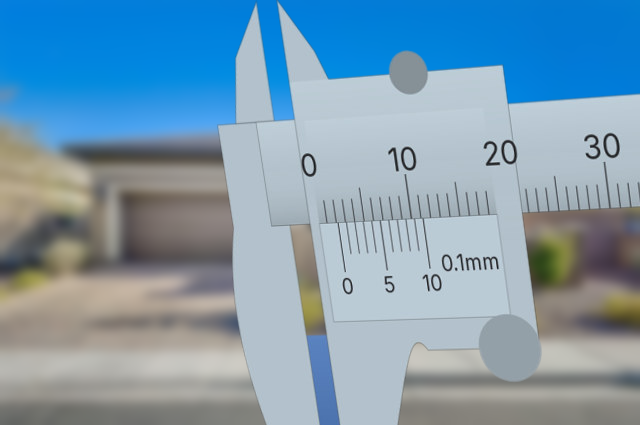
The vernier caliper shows 2.2 mm
